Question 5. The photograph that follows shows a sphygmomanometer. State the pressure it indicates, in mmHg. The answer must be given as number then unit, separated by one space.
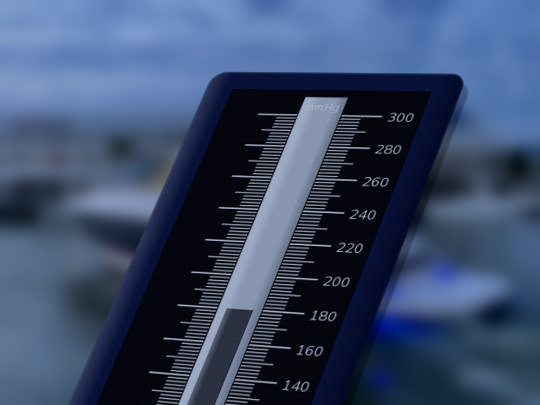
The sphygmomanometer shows 180 mmHg
